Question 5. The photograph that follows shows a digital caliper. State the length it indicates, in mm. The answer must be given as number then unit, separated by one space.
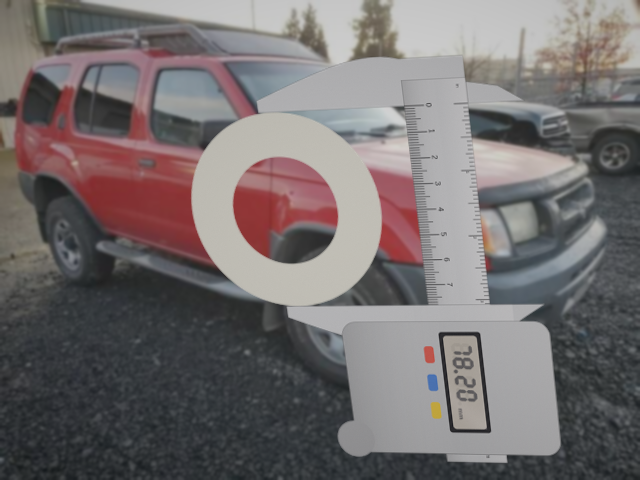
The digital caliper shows 78.20 mm
